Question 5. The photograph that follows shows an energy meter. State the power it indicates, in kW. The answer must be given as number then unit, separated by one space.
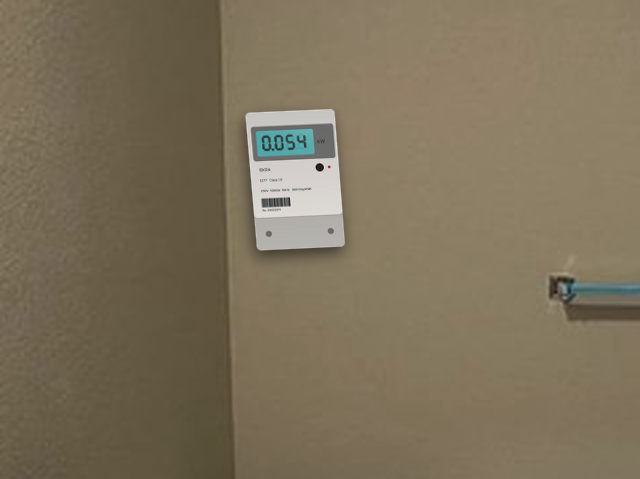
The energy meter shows 0.054 kW
